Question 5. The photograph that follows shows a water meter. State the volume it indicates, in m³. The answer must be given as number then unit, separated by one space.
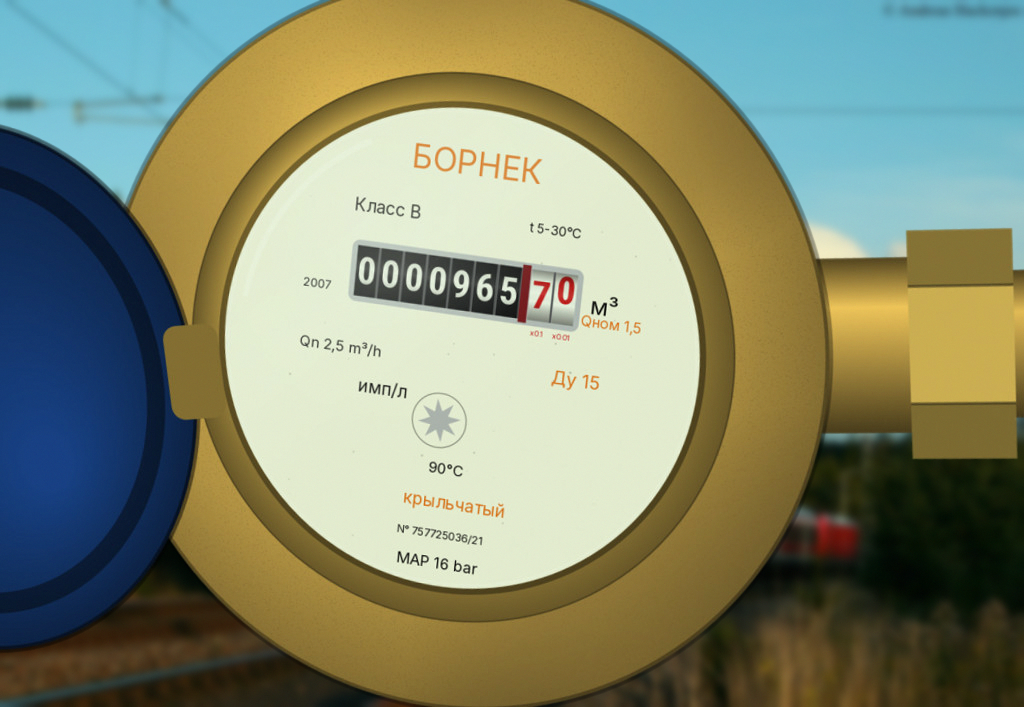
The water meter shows 965.70 m³
